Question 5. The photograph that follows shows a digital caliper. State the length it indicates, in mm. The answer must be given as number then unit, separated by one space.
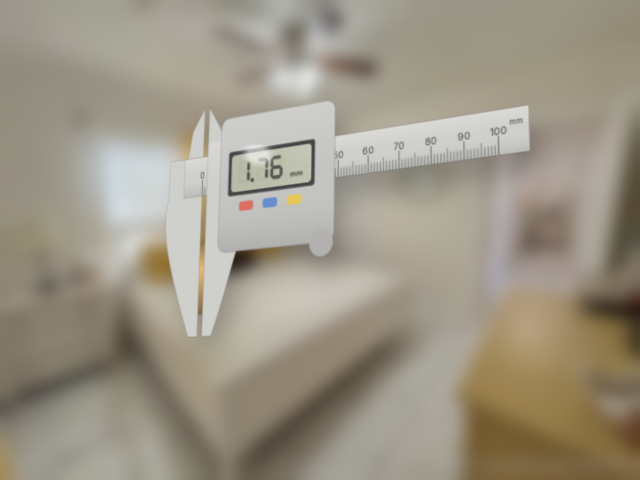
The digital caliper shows 1.76 mm
